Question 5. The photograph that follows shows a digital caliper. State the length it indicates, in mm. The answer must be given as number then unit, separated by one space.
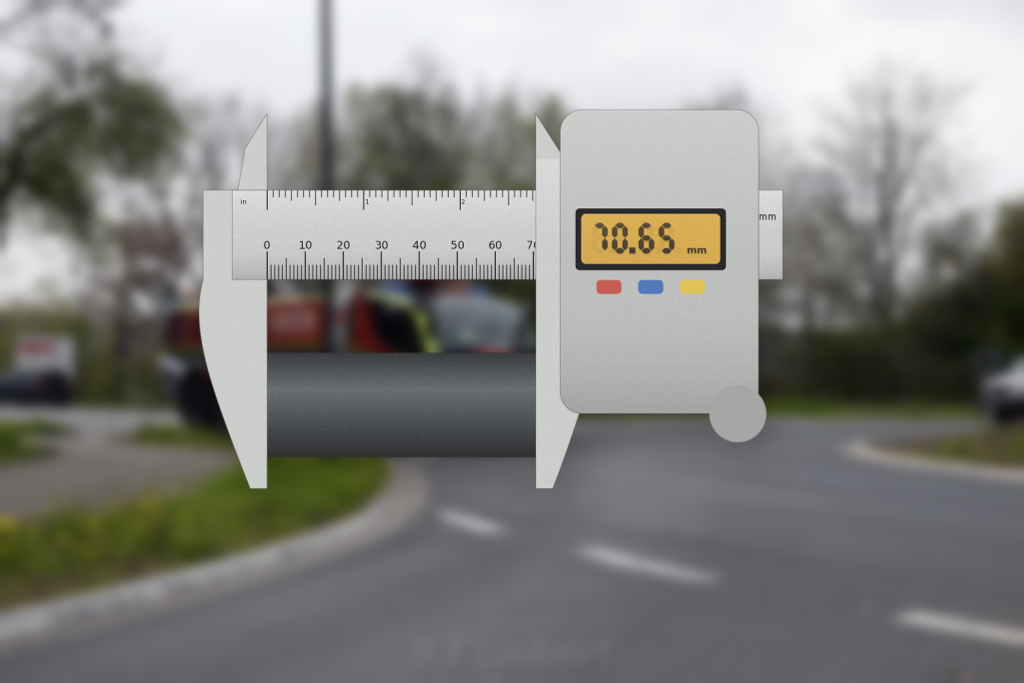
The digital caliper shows 70.65 mm
